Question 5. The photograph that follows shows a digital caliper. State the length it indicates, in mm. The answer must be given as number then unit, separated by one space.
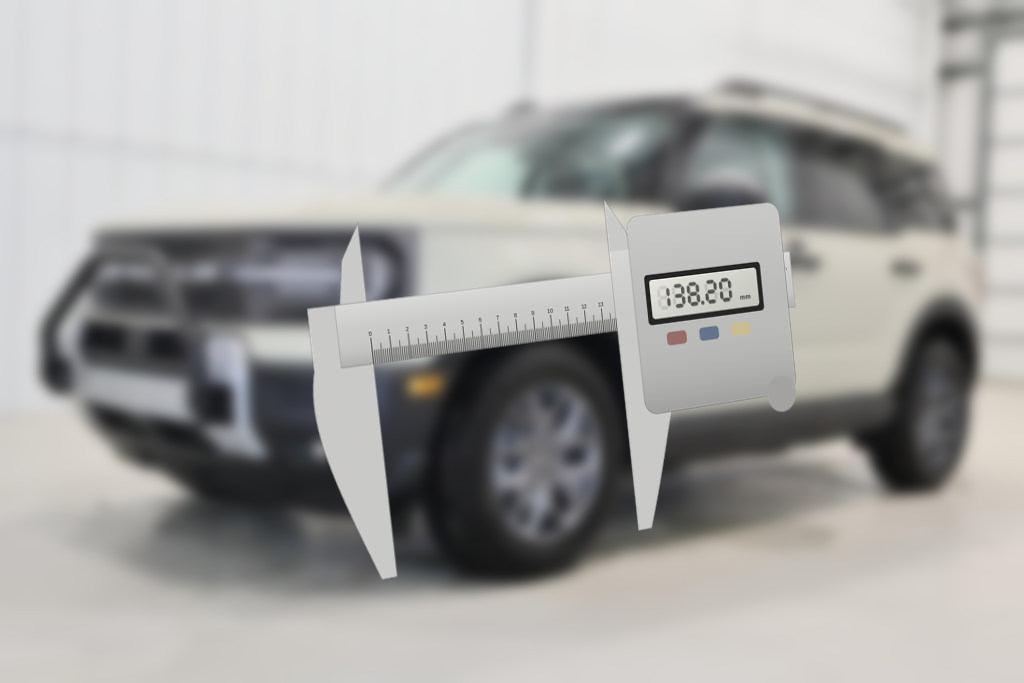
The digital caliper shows 138.20 mm
